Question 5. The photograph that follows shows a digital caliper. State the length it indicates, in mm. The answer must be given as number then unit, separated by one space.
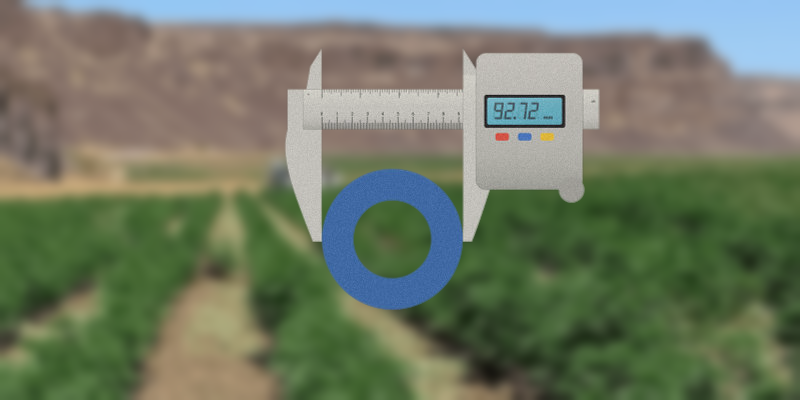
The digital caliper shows 92.72 mm
